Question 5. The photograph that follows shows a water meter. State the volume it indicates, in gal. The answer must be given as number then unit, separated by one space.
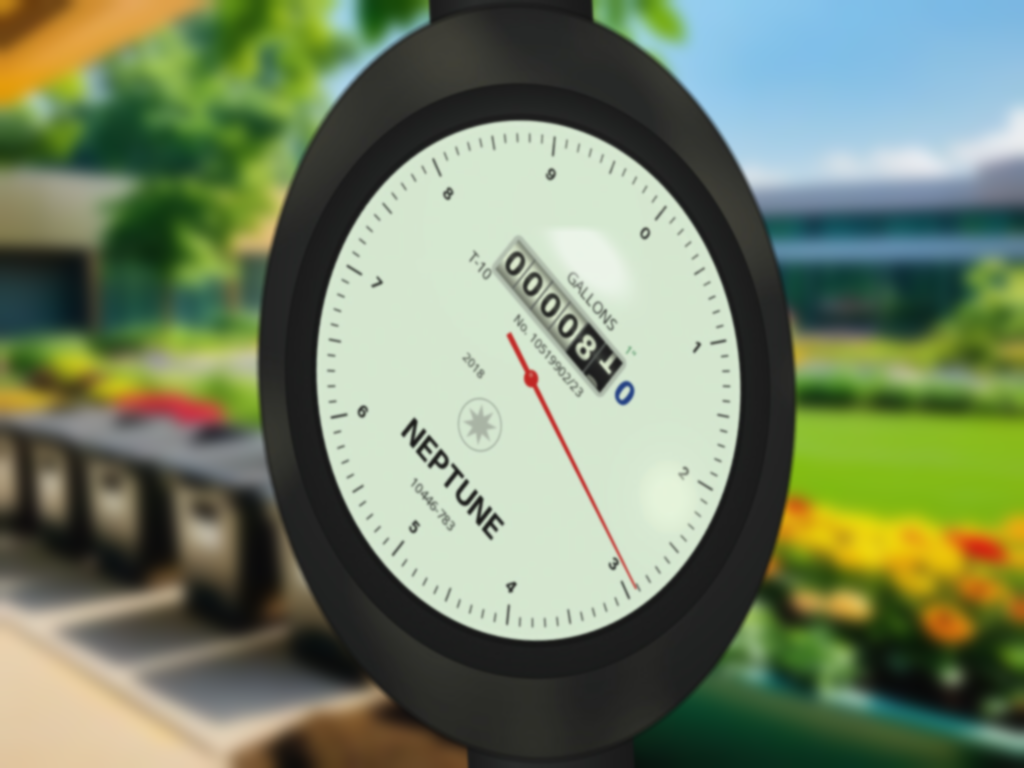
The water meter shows 812.9 gal
